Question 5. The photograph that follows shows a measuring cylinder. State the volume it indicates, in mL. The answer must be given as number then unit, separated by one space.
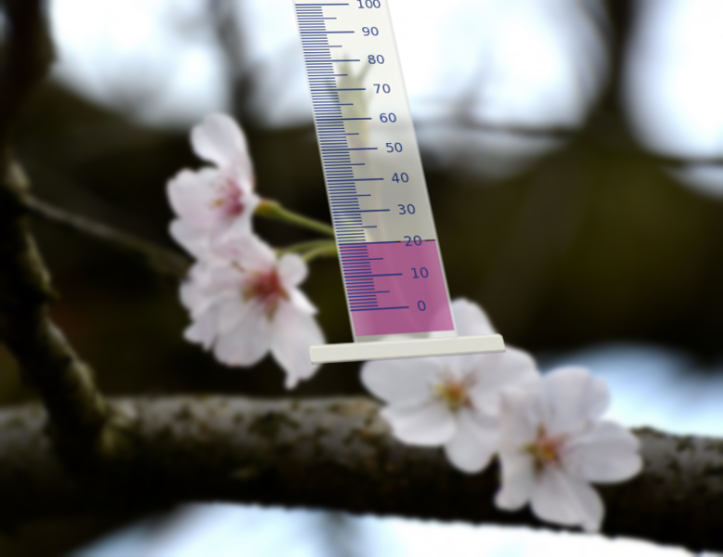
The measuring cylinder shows 20 mL
